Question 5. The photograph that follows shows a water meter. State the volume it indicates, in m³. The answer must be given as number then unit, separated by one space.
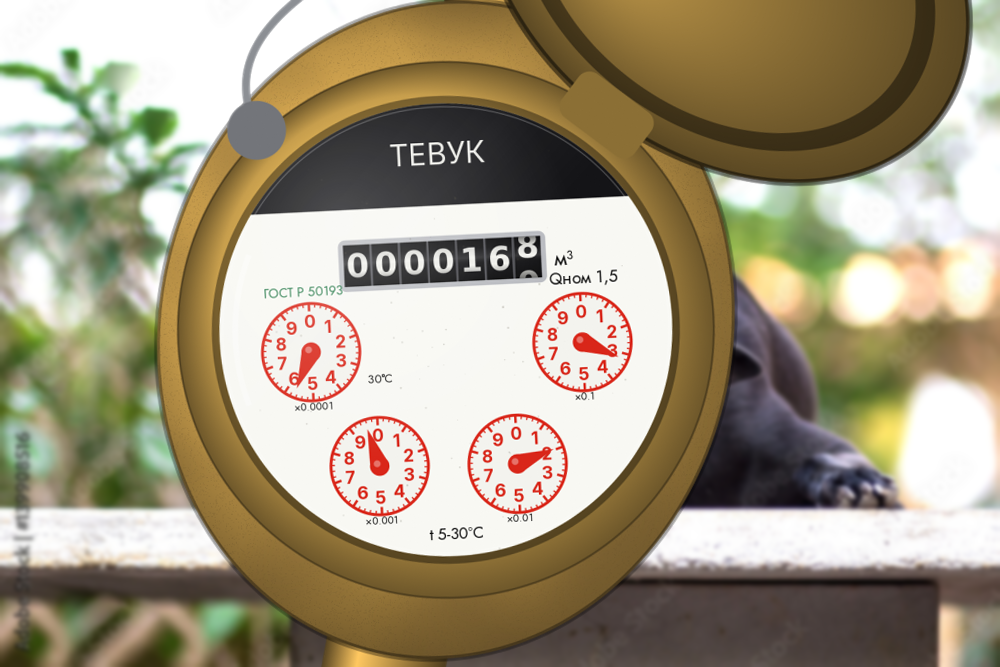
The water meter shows 168.3195 m³
